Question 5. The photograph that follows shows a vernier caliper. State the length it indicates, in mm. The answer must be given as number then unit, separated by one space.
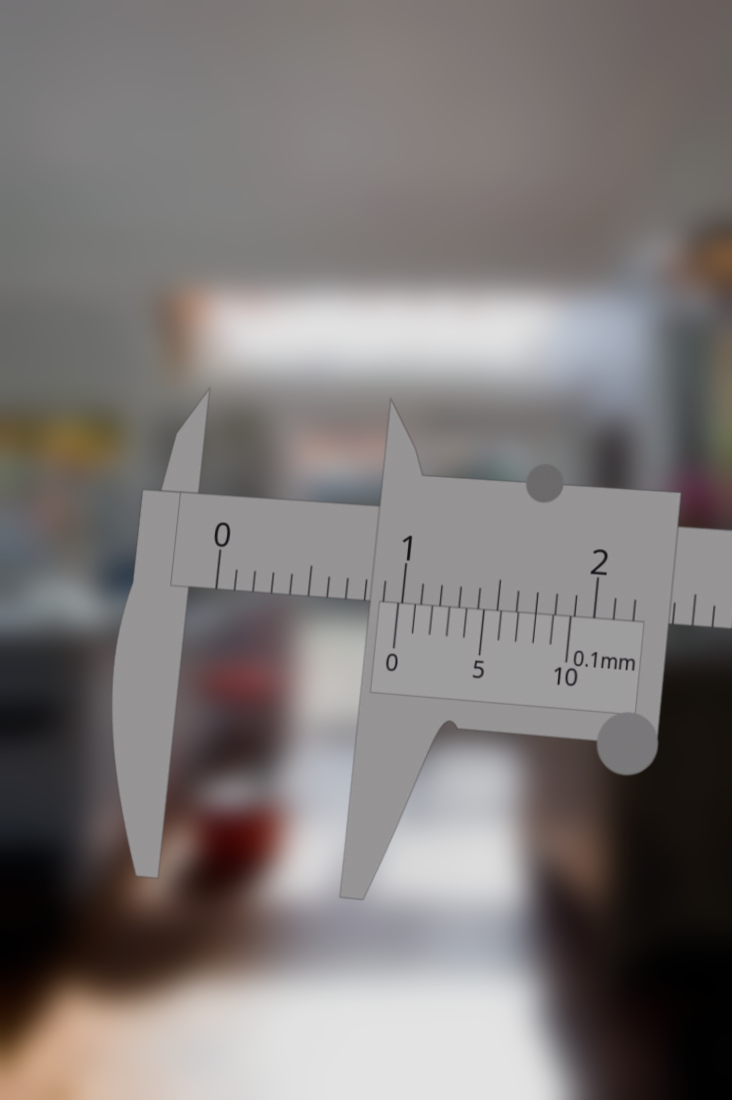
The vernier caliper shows 9.8 mm
